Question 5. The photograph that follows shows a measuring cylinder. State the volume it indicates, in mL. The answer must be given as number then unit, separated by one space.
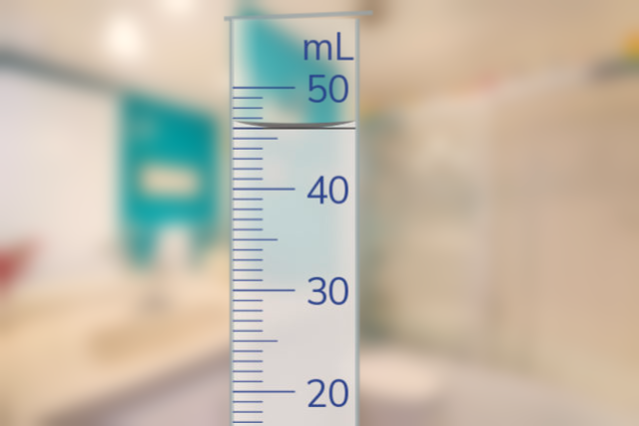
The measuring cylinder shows 46 mL
